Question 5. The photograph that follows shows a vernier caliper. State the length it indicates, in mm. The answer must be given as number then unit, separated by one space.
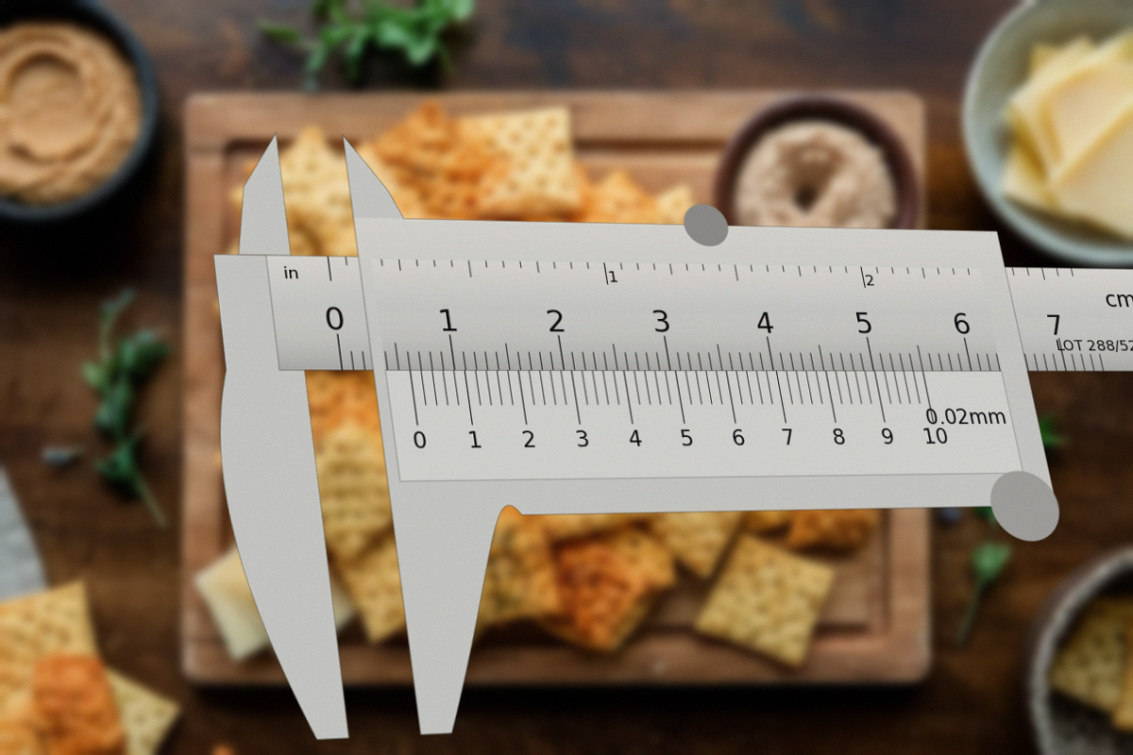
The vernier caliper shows 6.0 mm
